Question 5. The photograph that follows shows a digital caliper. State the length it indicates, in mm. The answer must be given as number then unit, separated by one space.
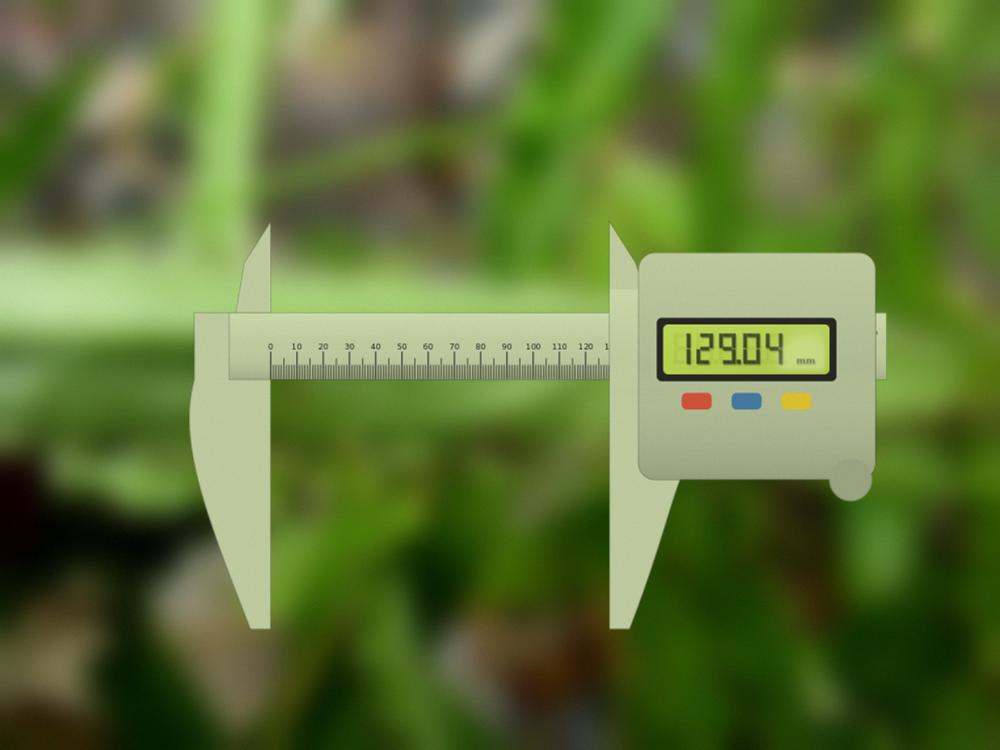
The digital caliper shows 129.04 mm
